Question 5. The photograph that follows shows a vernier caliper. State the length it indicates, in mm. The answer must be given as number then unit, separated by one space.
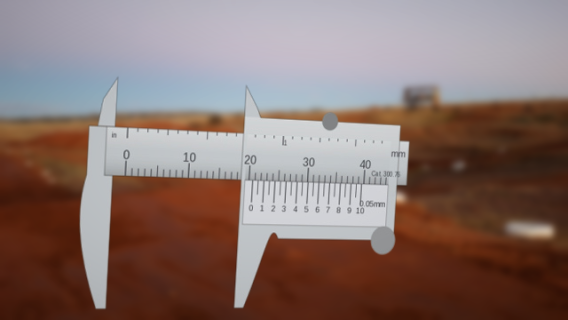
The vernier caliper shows 20.6 mm
